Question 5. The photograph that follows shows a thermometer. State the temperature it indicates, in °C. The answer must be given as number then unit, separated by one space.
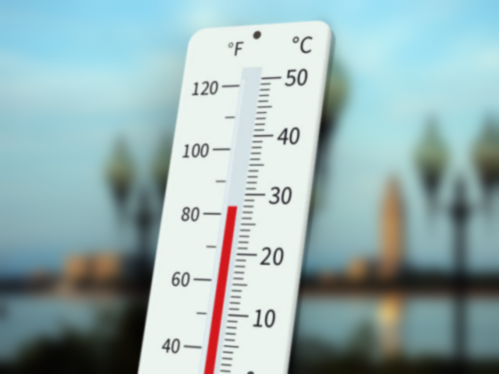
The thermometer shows 28 °C
